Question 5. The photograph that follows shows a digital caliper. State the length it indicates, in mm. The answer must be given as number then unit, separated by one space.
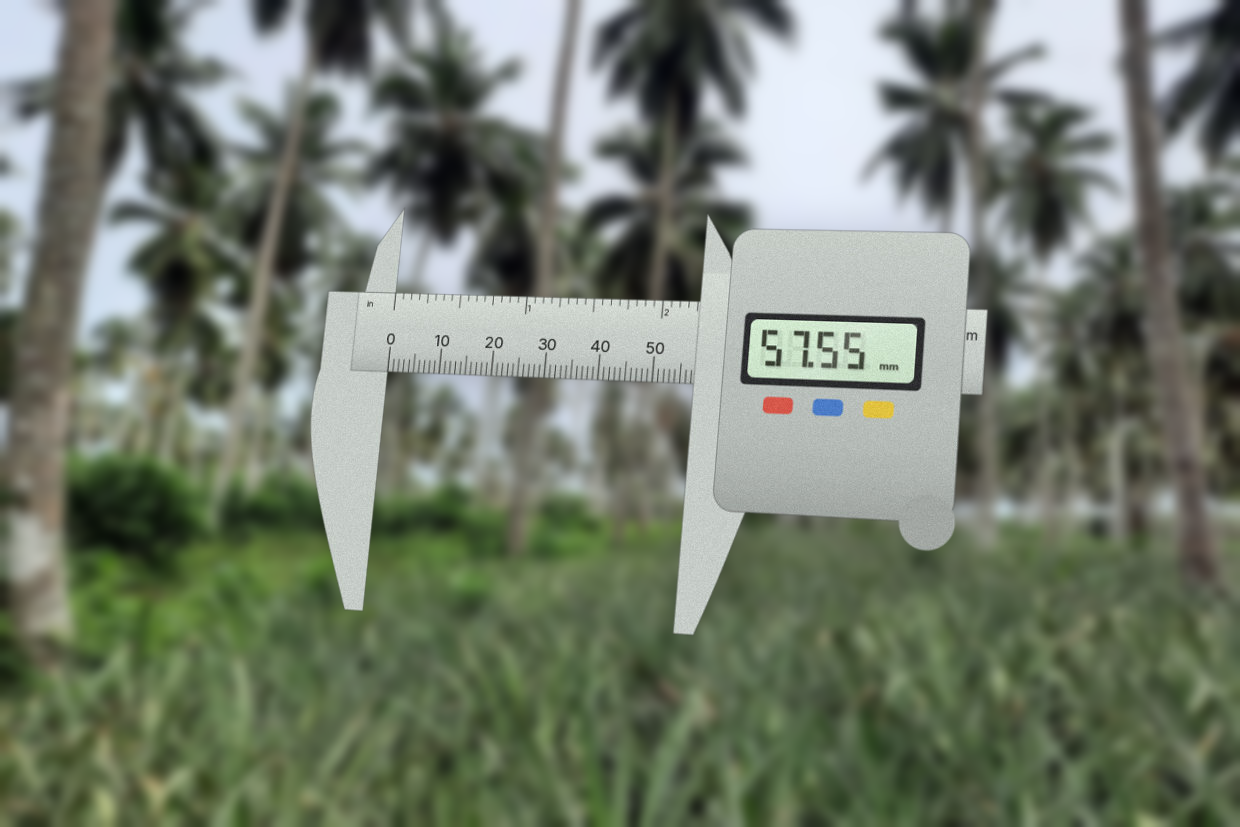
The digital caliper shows 57.55 mm
